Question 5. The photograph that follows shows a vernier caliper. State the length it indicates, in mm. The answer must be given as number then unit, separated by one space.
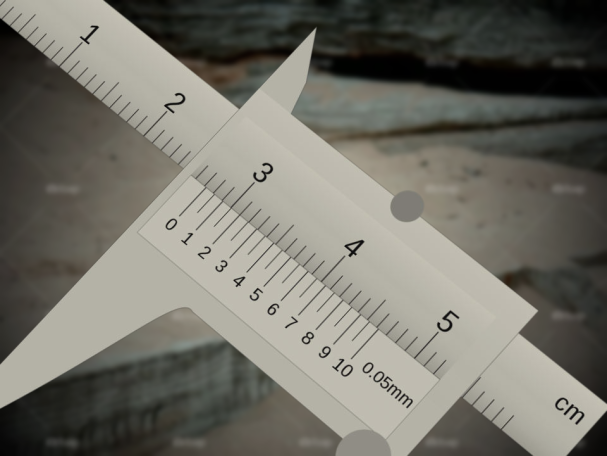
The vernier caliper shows 27.2 mm
